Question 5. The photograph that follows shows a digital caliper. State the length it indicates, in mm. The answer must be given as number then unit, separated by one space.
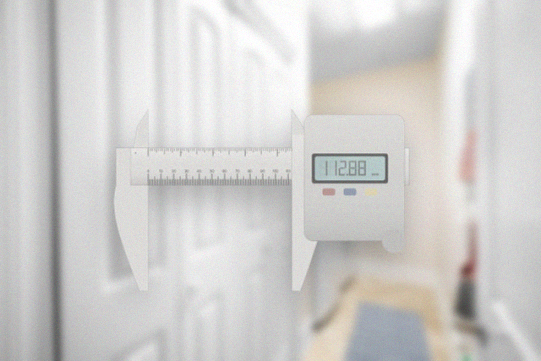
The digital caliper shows 112.88 mm
